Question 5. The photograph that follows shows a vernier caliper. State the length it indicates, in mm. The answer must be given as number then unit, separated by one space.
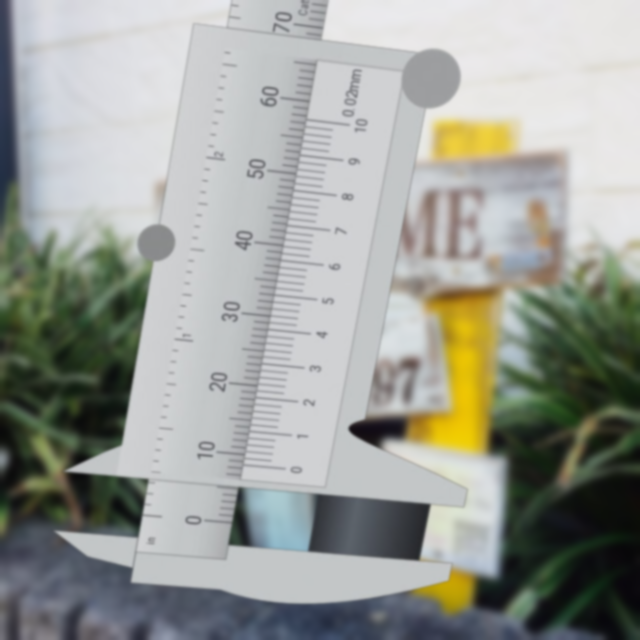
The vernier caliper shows 8.5 mm
